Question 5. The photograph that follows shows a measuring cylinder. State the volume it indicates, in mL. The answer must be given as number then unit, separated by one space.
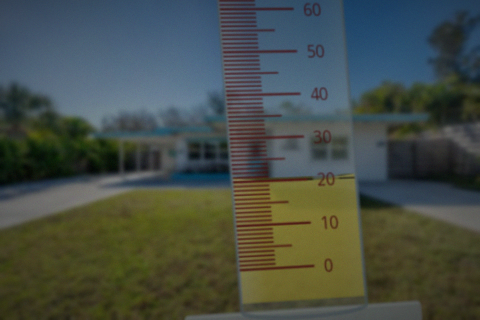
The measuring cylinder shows 20 mL
